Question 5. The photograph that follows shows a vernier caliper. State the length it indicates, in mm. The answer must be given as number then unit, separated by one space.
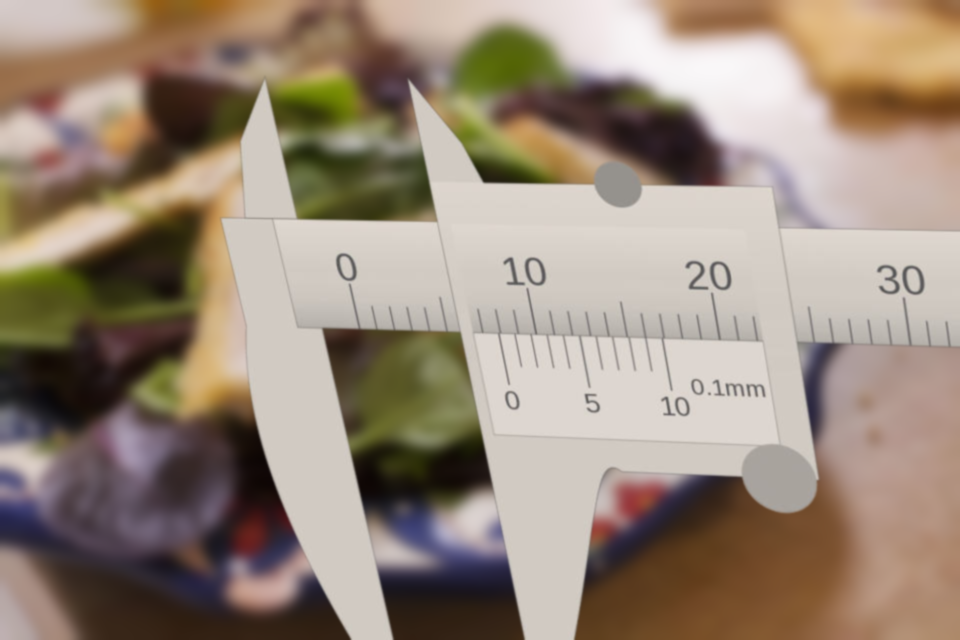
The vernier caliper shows 7.9 mm
